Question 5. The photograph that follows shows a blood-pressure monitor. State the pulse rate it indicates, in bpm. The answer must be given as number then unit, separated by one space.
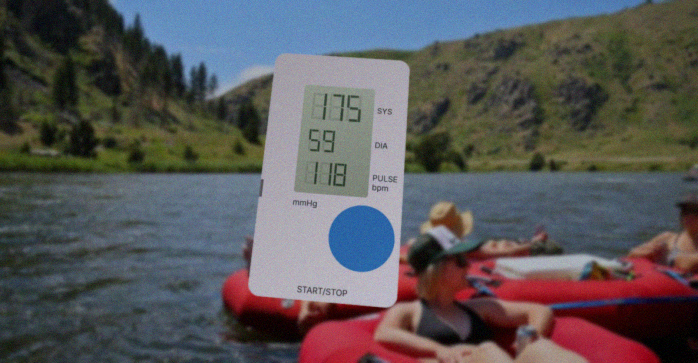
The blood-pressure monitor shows 118 bpm
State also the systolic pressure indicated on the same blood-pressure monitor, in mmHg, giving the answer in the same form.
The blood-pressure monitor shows 175 mmHg
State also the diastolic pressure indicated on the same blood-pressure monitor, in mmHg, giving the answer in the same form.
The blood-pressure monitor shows 59 mmHg
